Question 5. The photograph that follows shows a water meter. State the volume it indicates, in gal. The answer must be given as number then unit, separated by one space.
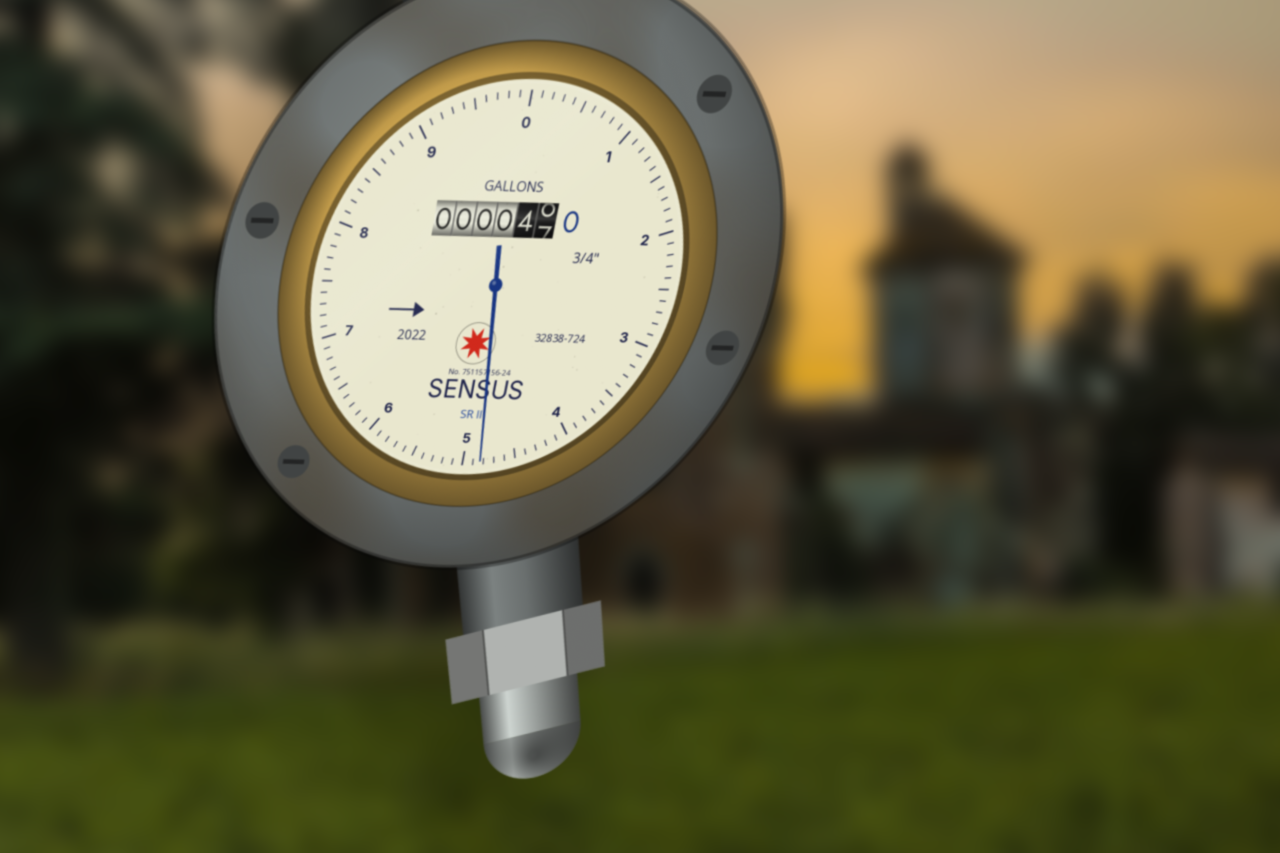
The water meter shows 464.8 gal
